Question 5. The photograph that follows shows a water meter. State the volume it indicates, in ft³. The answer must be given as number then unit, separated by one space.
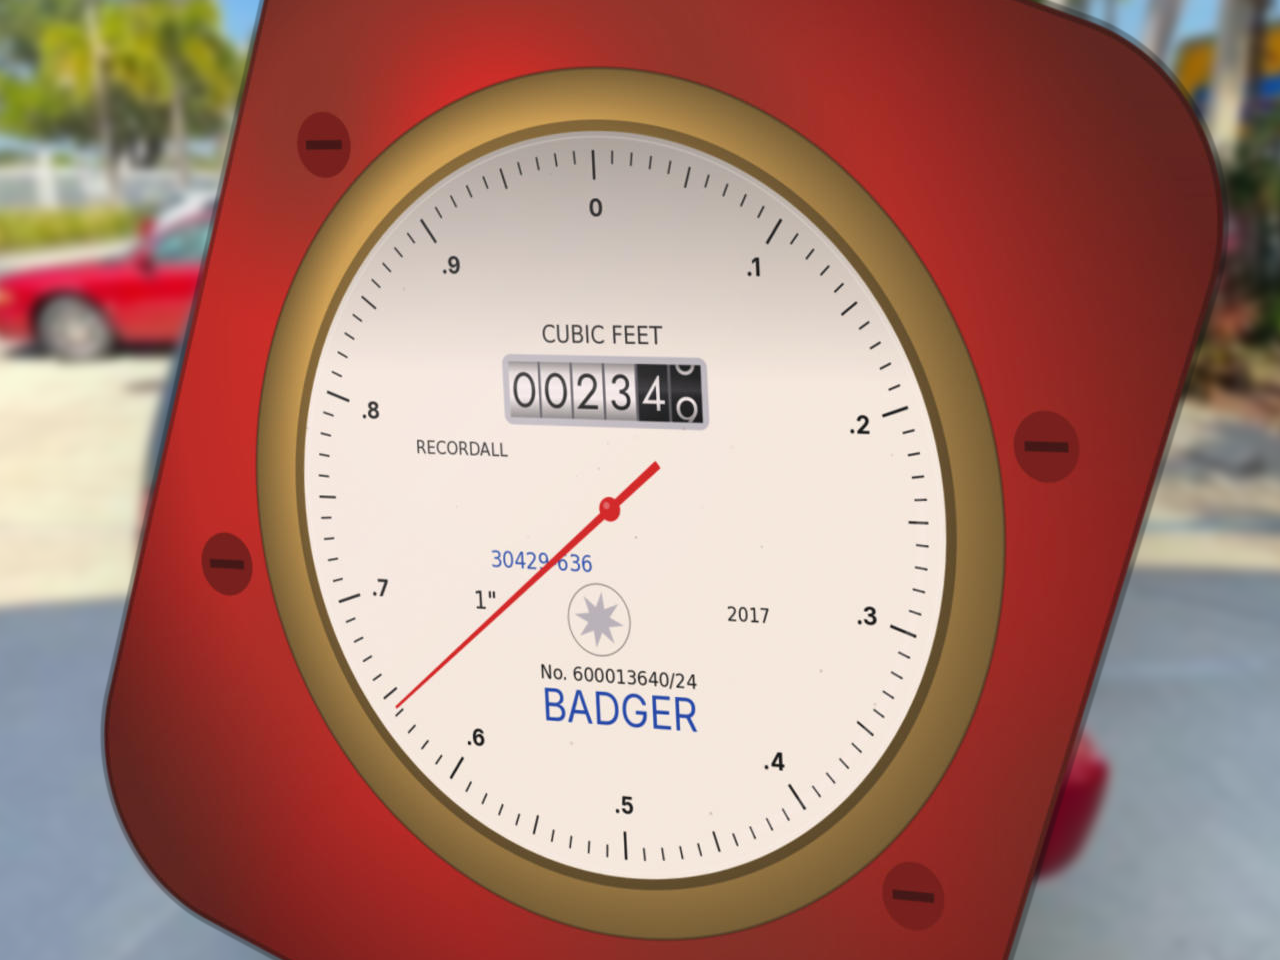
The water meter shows 2348.64 ft³
